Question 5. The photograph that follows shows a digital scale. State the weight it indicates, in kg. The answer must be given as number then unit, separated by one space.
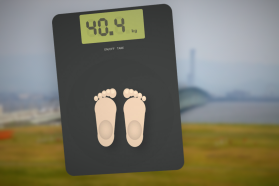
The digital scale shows 40.4 kg
